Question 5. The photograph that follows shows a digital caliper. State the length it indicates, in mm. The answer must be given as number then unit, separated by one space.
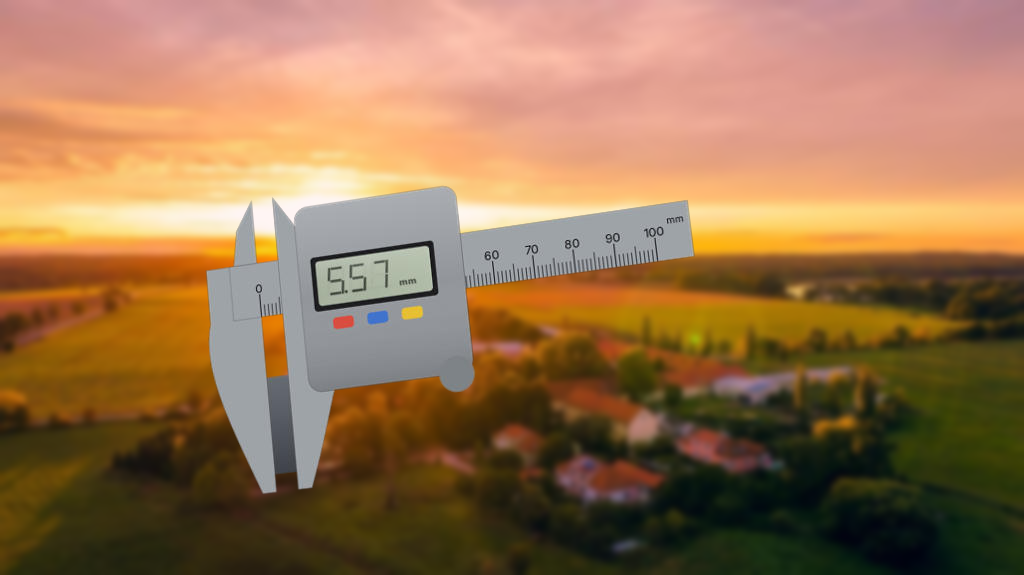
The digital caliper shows 5.57 mm
